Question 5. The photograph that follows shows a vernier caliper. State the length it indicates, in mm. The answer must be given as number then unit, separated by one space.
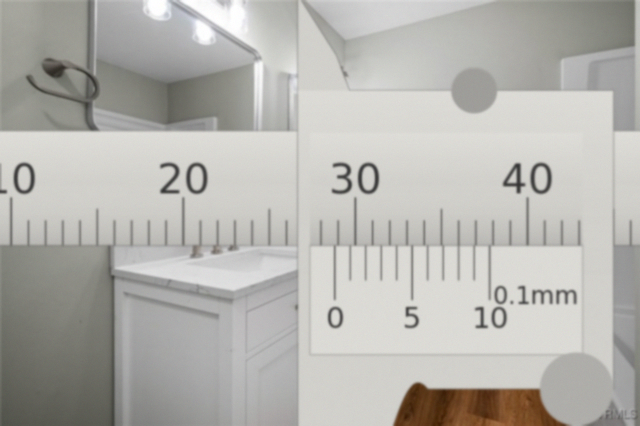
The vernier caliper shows 28.8 mm
